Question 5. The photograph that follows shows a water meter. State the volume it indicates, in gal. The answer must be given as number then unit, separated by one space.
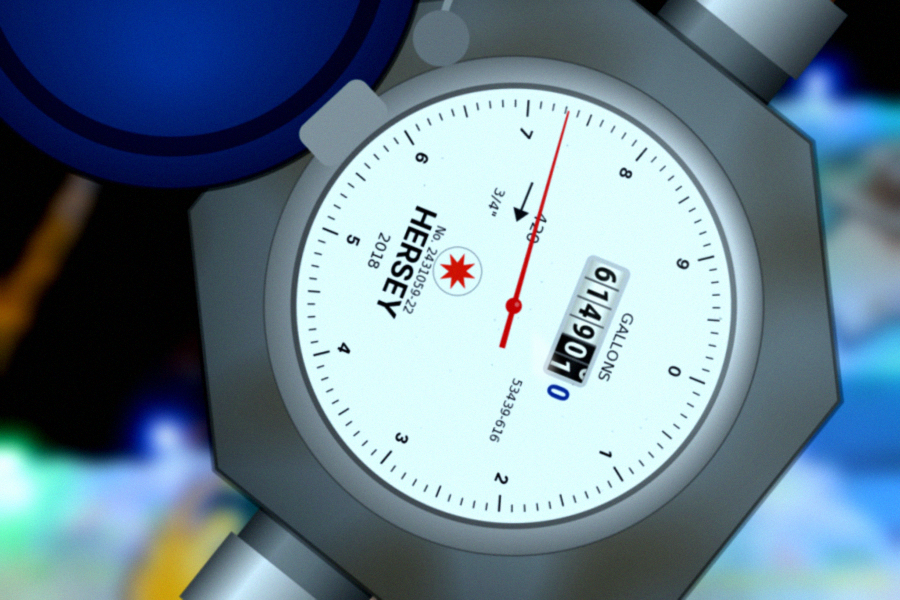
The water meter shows 6149007.3 gal
